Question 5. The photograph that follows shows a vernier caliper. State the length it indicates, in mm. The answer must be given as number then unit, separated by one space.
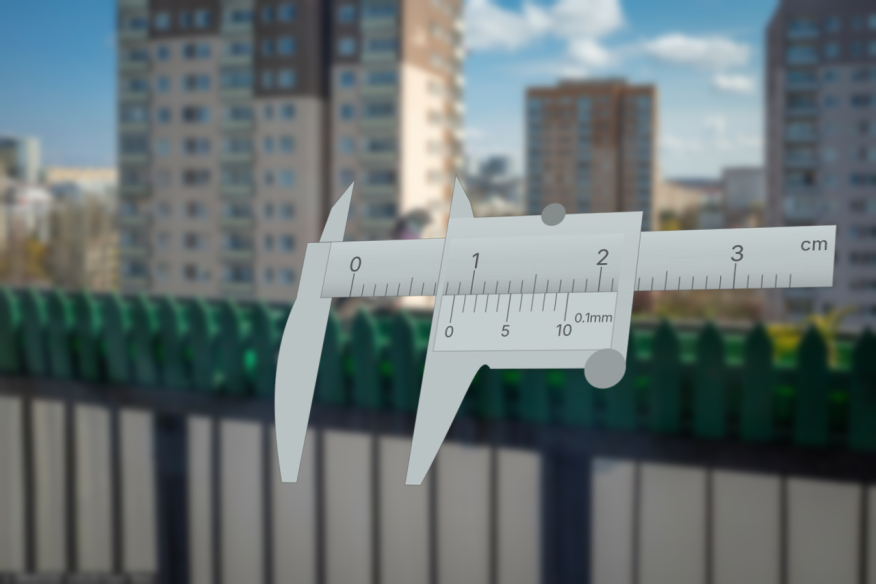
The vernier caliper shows 8.7 mm
